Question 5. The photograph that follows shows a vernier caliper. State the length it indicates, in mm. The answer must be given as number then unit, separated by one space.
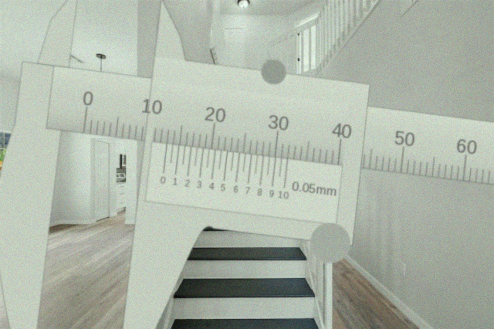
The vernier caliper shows 13.0 mm
